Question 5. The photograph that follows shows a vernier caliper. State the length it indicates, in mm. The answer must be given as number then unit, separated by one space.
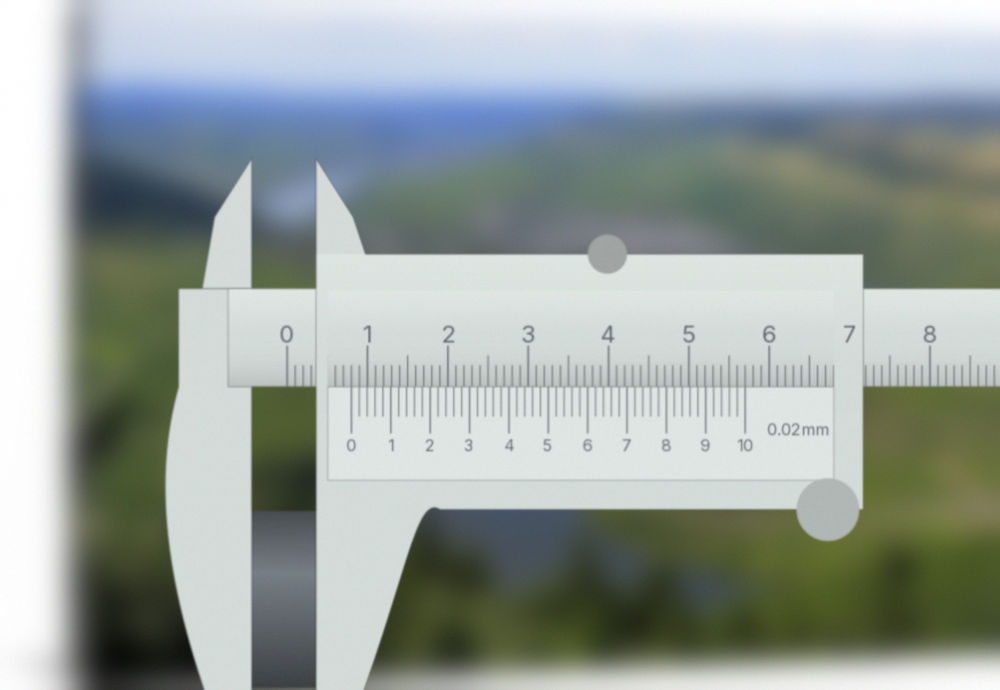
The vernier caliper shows 8.0 mm
